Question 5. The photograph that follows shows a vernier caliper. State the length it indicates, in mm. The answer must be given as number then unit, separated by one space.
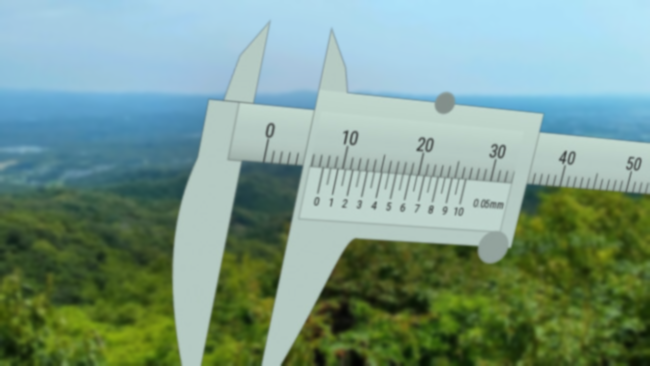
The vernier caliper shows 7.5 mm
